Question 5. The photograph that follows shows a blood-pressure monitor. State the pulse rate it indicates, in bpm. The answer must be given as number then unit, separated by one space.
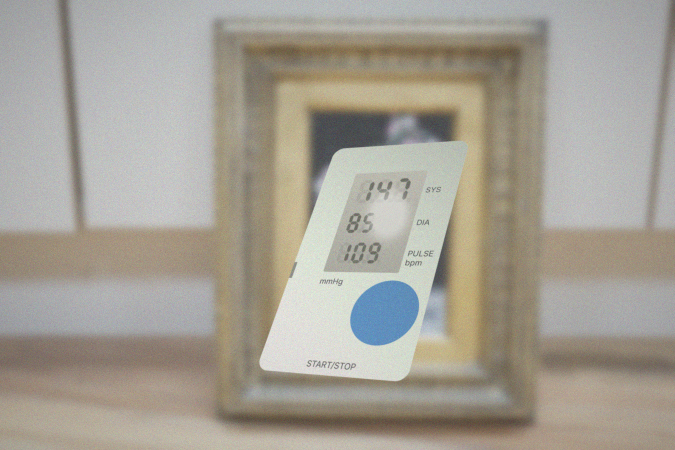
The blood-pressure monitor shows 109 bpm
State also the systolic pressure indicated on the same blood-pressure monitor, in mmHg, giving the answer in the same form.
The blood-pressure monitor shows 147 mmHg
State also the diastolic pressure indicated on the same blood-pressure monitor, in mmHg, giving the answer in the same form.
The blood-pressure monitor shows 85 mmHg
